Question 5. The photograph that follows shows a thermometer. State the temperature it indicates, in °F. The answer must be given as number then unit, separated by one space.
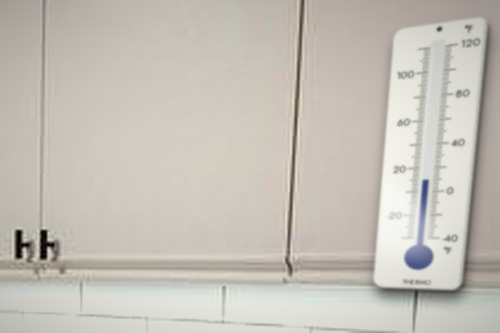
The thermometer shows 10 °F
